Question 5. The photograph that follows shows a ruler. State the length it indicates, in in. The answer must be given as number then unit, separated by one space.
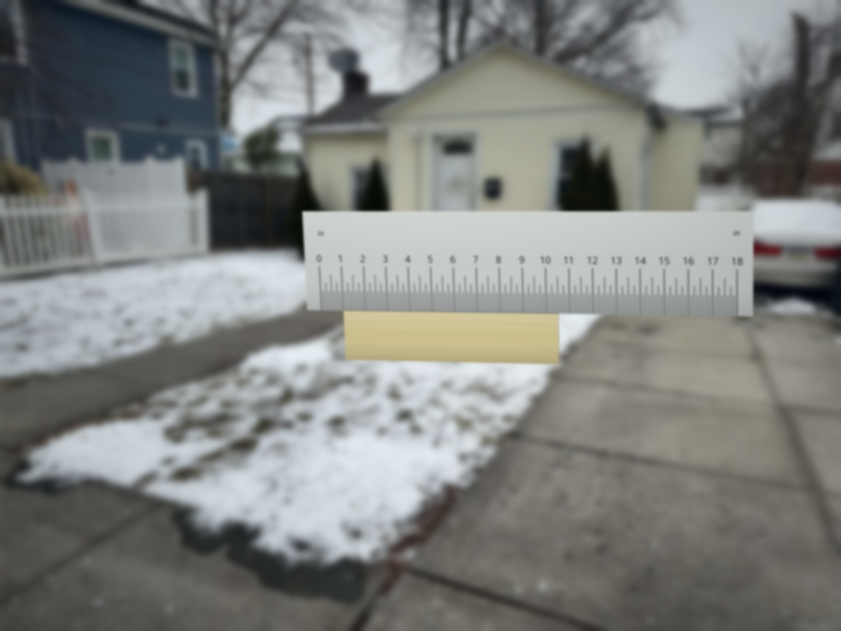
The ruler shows 9.5 in
